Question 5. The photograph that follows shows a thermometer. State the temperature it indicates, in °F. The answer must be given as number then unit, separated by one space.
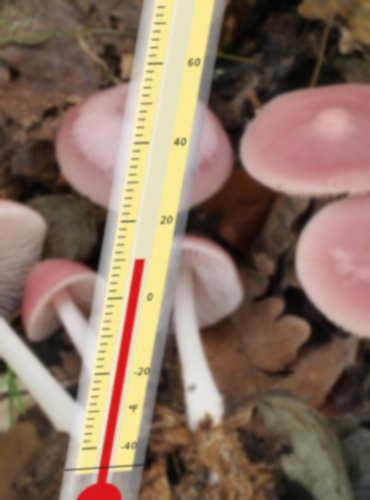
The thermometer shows 10 °F
